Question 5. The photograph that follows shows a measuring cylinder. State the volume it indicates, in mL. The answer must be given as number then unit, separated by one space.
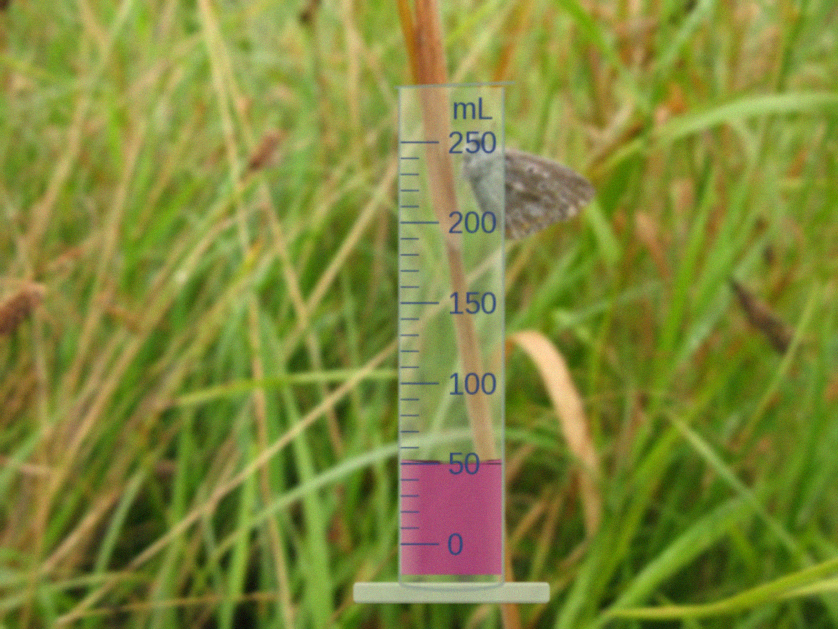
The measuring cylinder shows 50 mL
